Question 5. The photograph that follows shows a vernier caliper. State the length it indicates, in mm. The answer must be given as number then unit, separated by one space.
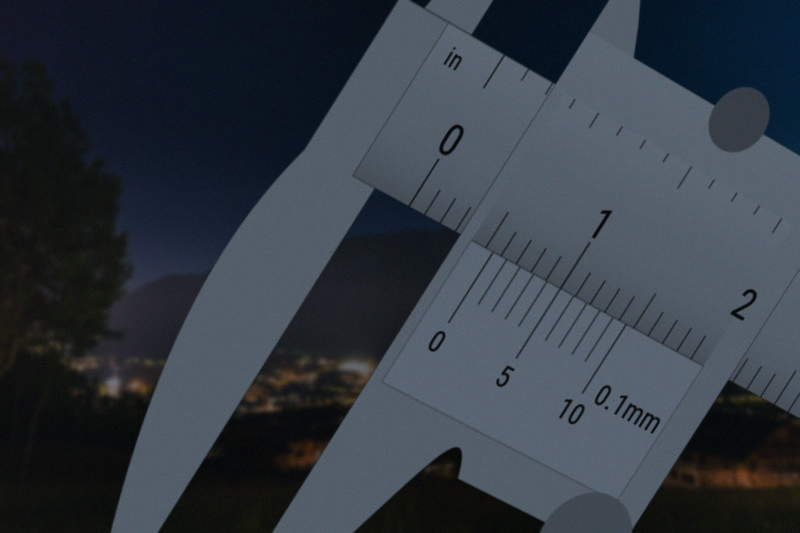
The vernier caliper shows 5.5 mm
